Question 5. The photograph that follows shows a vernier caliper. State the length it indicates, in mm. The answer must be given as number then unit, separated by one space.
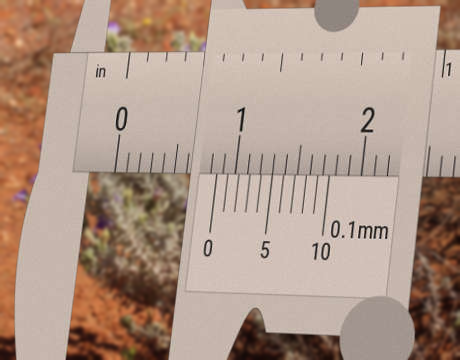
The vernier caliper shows 8.5 mm
